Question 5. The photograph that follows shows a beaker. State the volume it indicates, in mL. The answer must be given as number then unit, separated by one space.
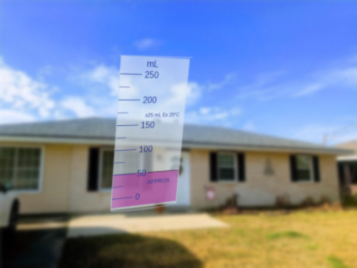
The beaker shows 50 mL
